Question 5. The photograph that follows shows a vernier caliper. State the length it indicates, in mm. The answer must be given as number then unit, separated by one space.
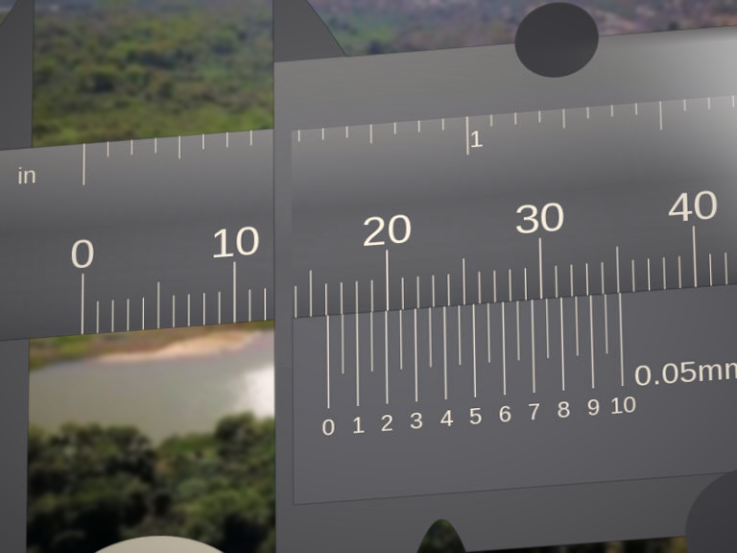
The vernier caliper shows 16.1 mm
